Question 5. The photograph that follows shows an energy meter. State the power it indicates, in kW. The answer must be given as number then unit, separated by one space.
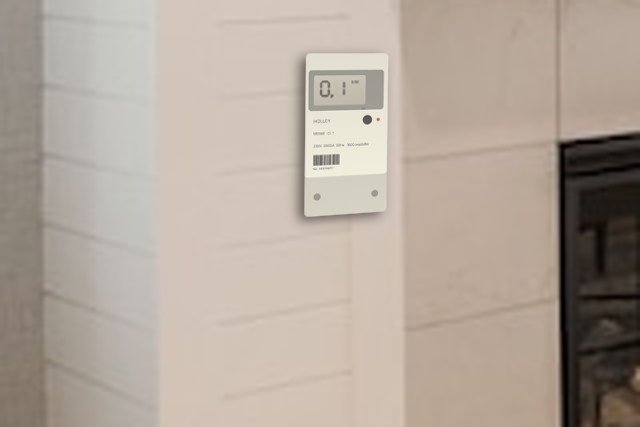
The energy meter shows 0.1 kW
